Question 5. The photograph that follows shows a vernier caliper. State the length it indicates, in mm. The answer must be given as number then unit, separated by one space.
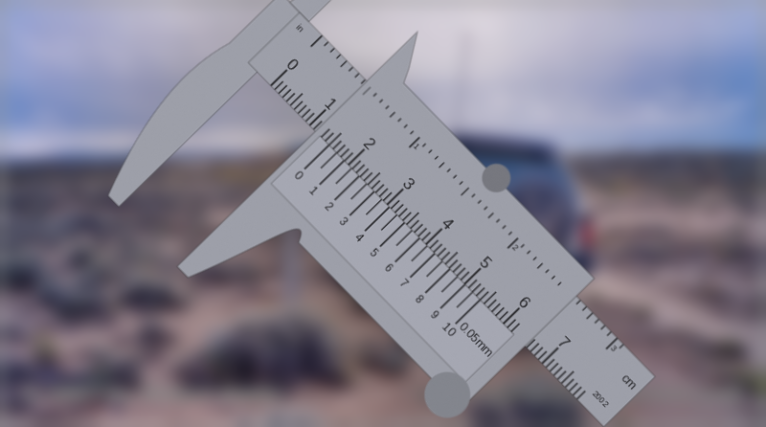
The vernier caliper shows 15.0 mm
